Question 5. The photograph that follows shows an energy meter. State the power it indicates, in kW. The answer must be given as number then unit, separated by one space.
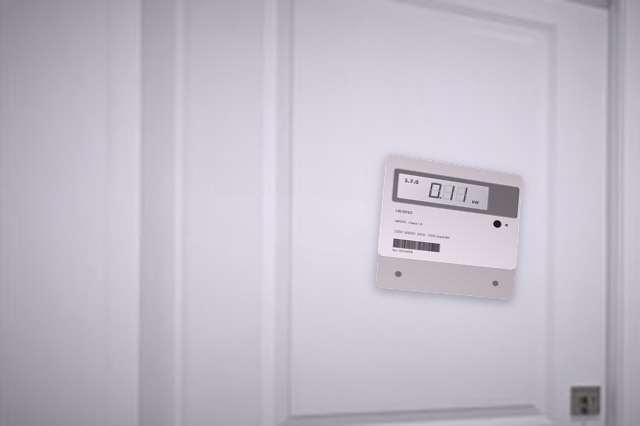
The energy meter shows 0.11 kW
